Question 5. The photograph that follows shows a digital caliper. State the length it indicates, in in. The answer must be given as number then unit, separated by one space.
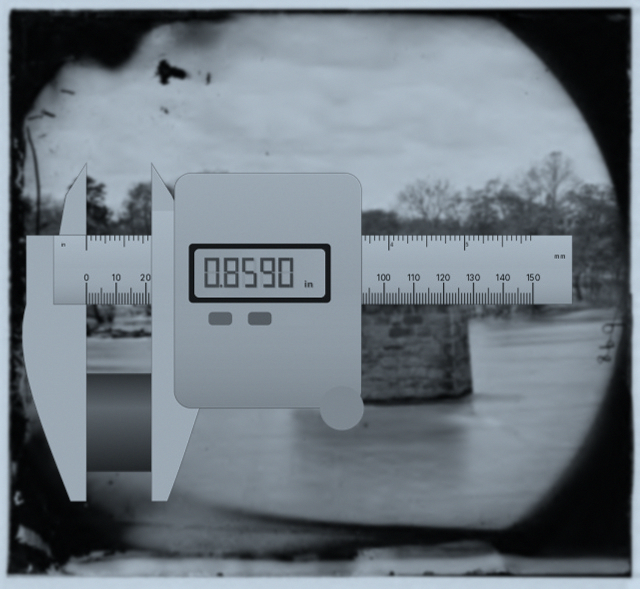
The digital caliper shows 0.8590 in
